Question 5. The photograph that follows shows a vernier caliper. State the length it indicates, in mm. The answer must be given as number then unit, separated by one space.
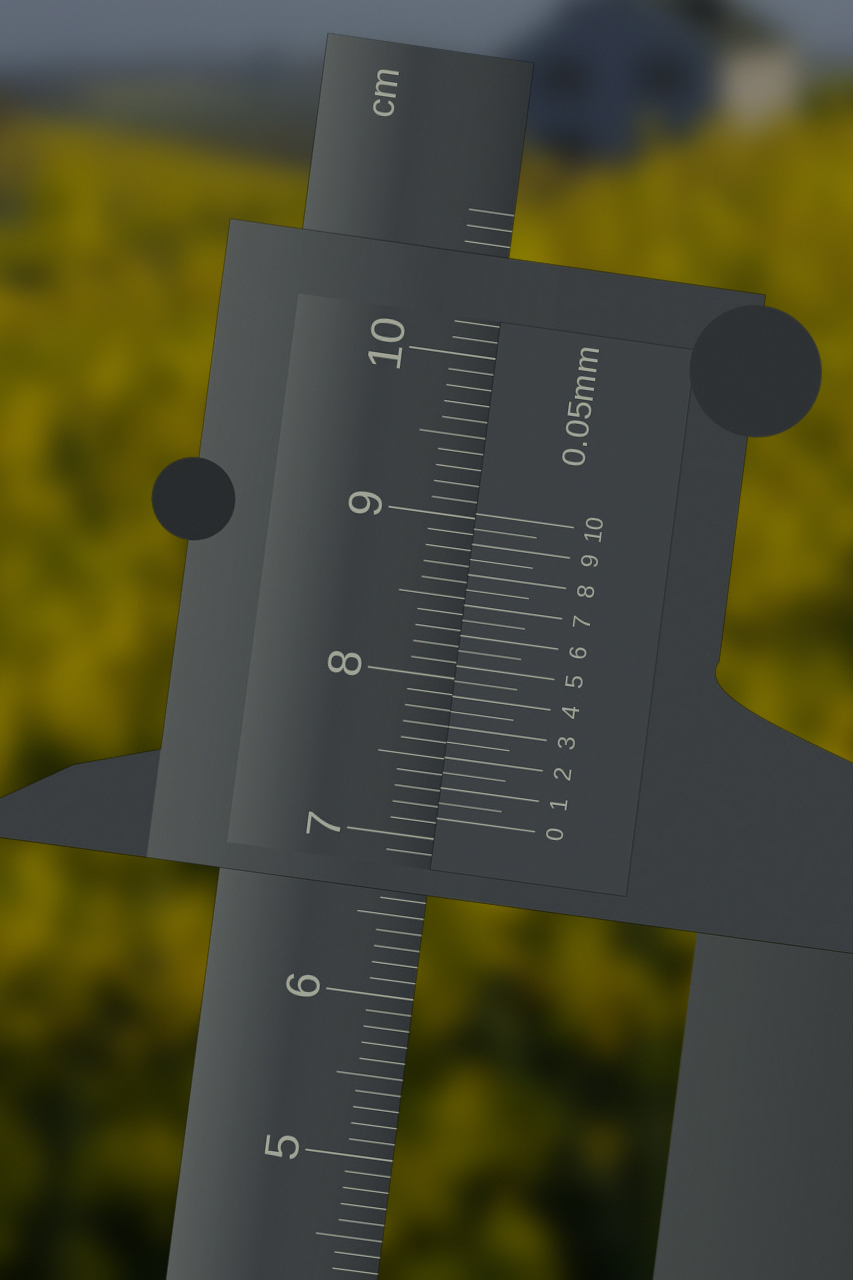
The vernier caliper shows 71.3 mm
